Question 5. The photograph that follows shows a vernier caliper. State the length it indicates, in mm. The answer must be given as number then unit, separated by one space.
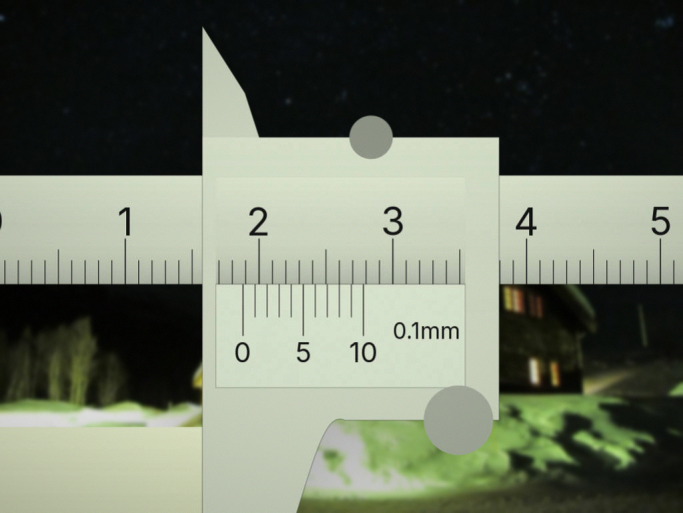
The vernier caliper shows 18.8 mm
